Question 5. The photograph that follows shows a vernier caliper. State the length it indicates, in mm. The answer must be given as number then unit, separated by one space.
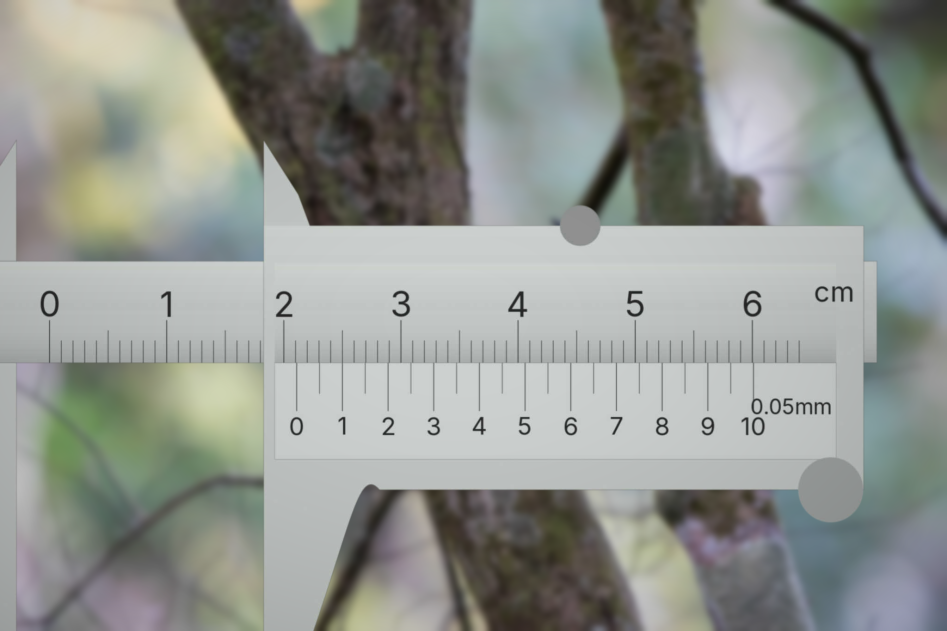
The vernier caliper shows 21.1 mm
